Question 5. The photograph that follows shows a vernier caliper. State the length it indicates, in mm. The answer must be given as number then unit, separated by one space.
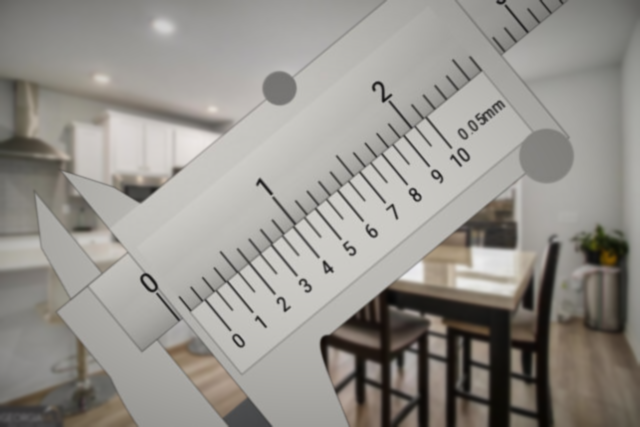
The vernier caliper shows 2.2 mm
